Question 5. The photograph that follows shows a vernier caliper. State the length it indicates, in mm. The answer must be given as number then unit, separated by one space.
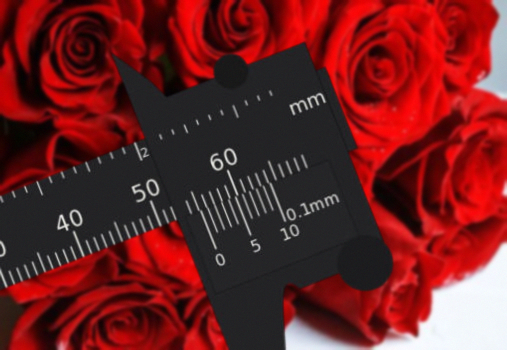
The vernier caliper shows 55.2 mm
